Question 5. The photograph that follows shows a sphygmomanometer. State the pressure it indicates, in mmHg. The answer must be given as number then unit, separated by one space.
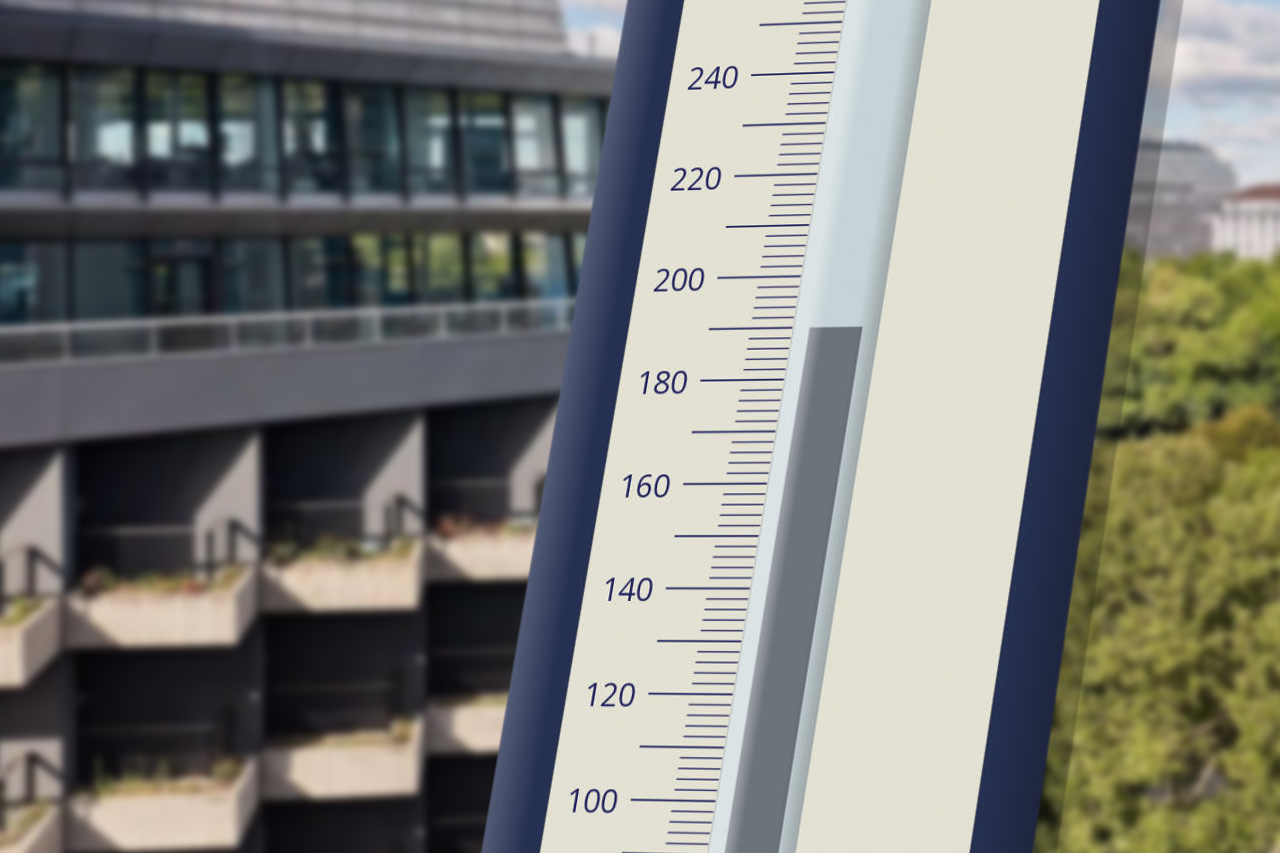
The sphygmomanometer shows 190 mmHg
